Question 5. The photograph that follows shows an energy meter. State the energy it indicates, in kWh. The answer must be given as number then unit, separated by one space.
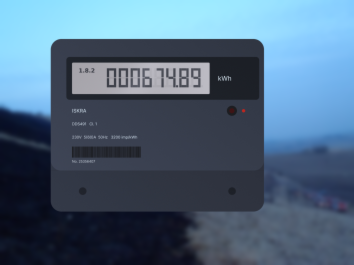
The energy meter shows 674.89 kWh
